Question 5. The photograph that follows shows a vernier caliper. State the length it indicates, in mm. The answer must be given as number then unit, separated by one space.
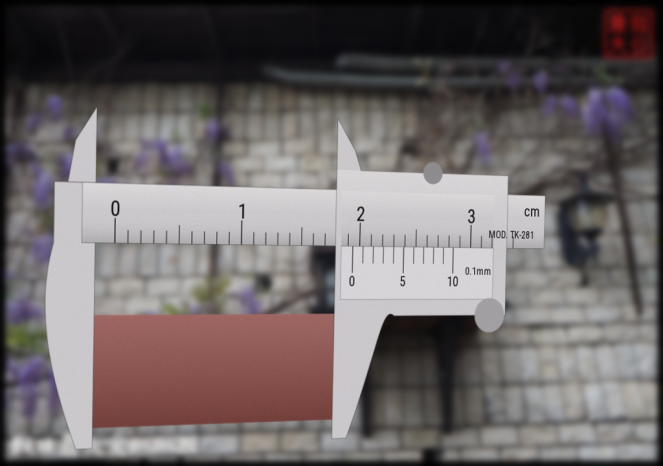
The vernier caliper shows 19.4 mm
